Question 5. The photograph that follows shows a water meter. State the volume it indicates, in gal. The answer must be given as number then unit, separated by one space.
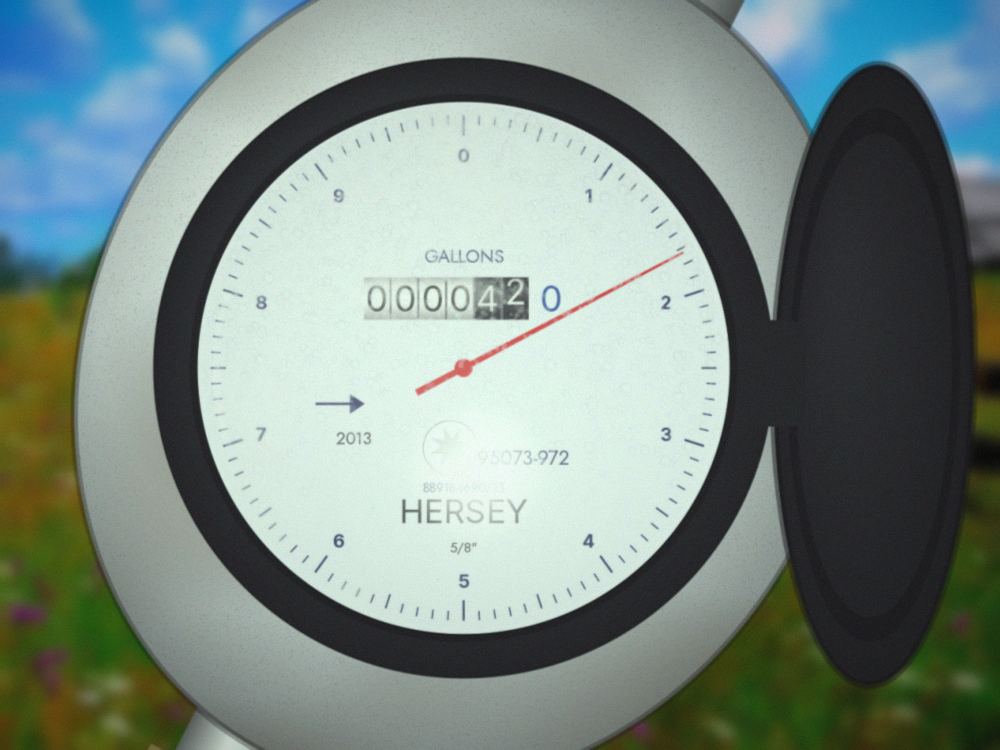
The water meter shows 421.7 gal
